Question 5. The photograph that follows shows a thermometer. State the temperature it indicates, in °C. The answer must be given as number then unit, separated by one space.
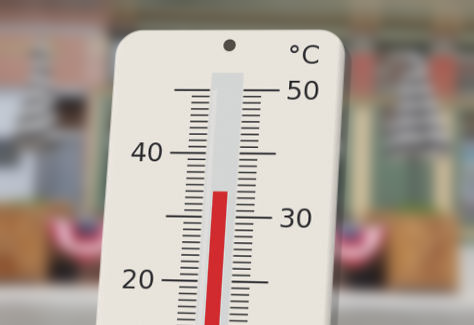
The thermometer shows 34 °C
